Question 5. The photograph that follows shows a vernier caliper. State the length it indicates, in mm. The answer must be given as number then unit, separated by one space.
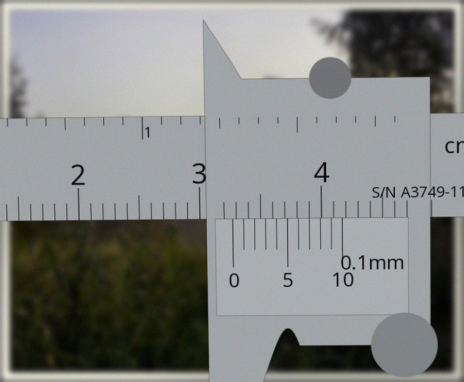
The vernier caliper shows 32.7 mm
